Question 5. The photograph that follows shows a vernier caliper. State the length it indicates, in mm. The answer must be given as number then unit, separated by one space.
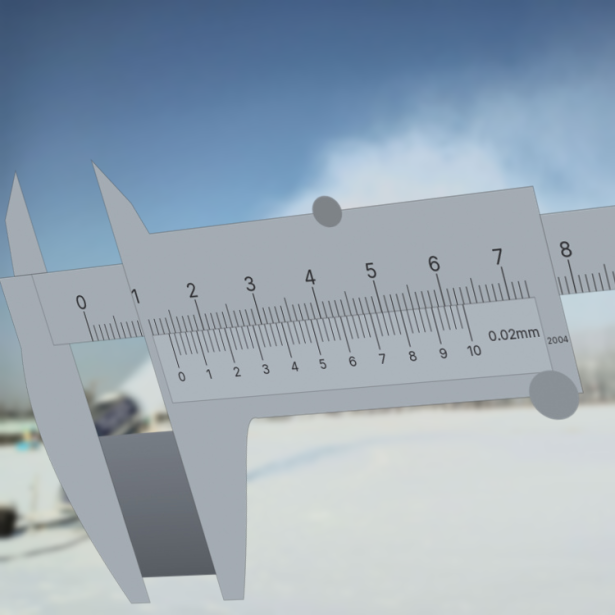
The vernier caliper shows 13.8 mm
